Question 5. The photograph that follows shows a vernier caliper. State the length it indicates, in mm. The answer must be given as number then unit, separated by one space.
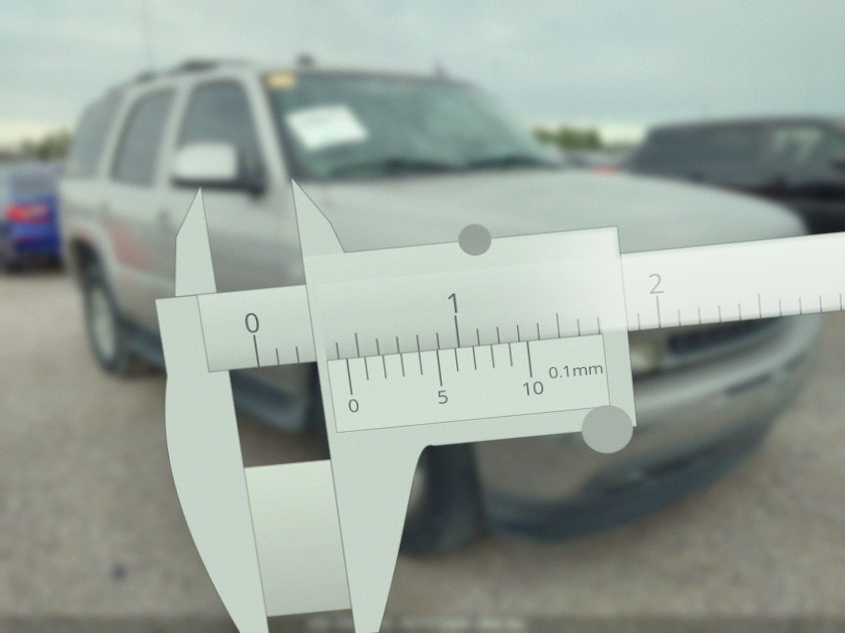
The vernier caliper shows 4.4 mm
